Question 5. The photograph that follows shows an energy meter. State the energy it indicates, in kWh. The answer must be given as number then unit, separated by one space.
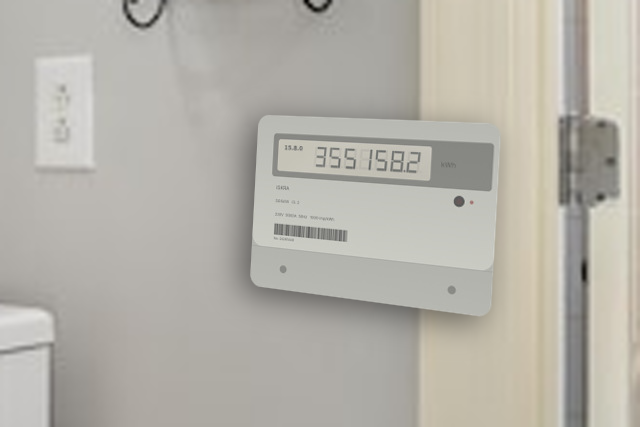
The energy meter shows 355158.2 kWh
